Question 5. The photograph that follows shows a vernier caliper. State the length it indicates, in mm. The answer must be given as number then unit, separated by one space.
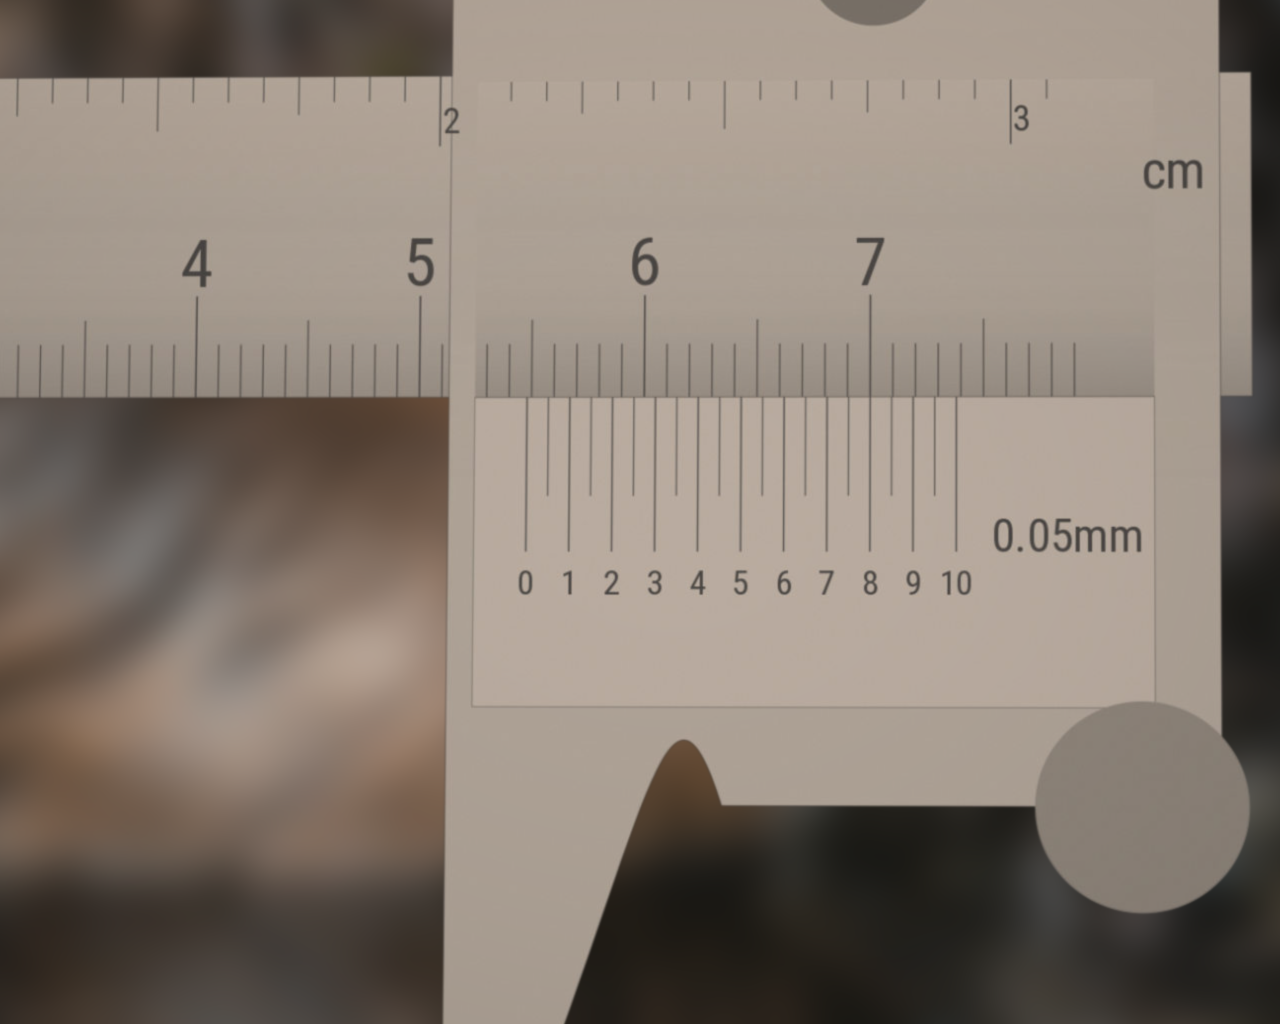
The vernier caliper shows 54.8 mm
